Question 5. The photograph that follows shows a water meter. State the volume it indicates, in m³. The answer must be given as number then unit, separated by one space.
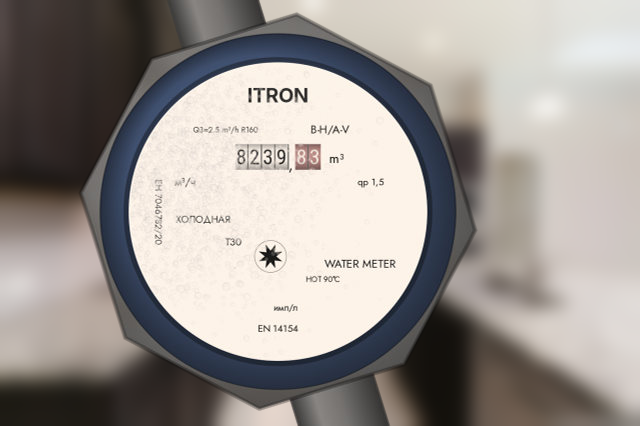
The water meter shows 8239.83 m³
